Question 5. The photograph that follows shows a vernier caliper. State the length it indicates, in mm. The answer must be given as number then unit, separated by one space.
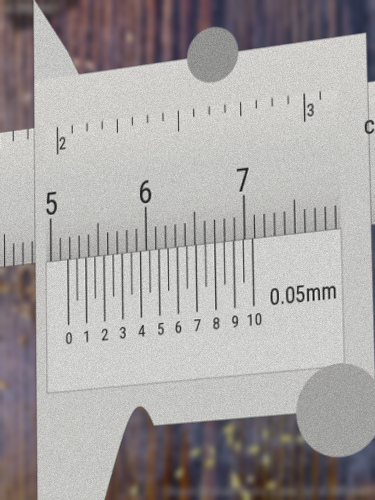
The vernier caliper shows 51.8 mm
